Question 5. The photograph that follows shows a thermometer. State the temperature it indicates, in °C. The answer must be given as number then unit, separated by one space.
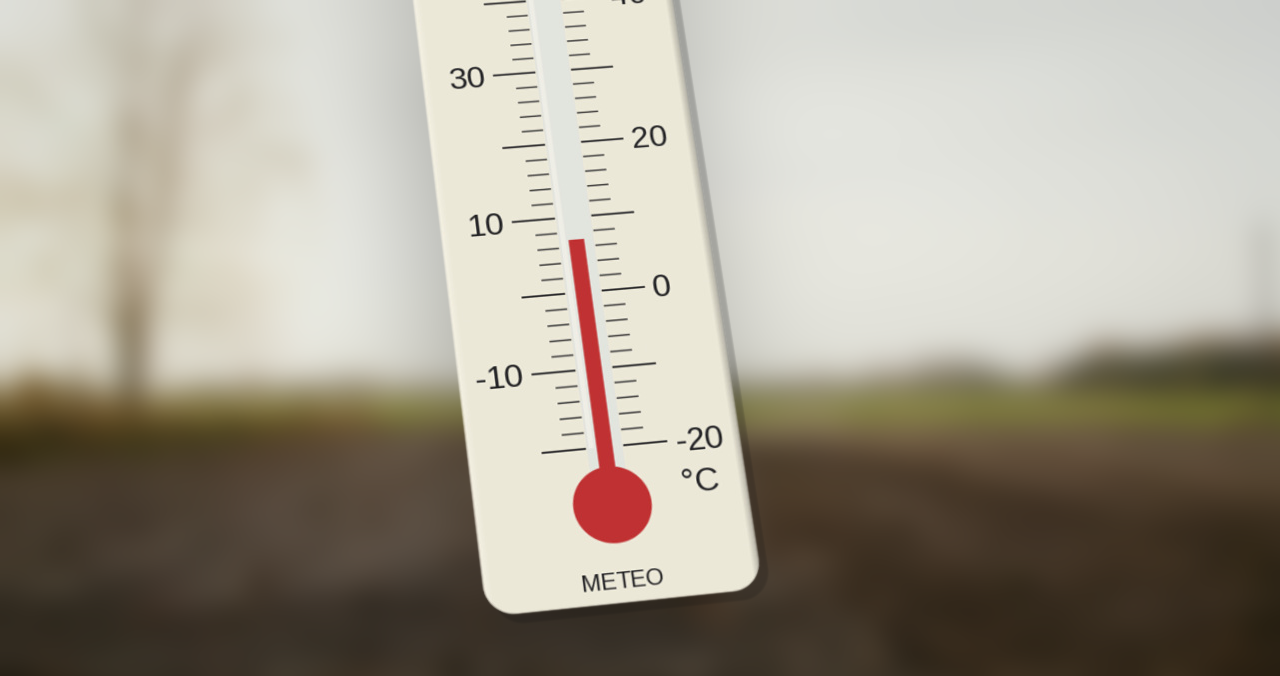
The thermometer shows 7 °C
